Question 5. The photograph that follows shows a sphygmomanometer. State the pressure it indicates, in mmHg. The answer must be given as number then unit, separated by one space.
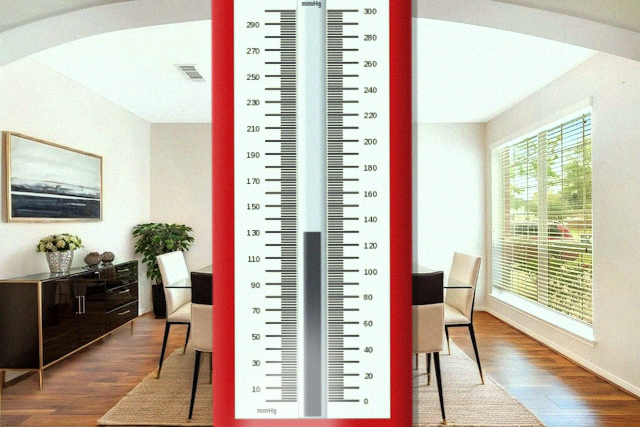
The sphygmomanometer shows 130 mmHg
